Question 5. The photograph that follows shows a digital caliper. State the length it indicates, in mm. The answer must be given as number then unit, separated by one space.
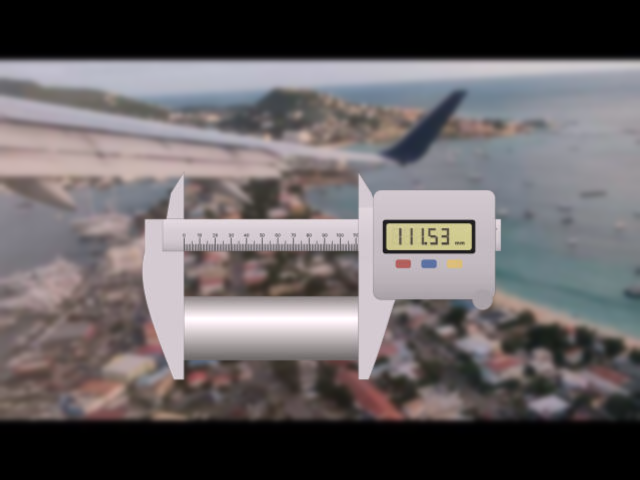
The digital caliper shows 111.53 mm
